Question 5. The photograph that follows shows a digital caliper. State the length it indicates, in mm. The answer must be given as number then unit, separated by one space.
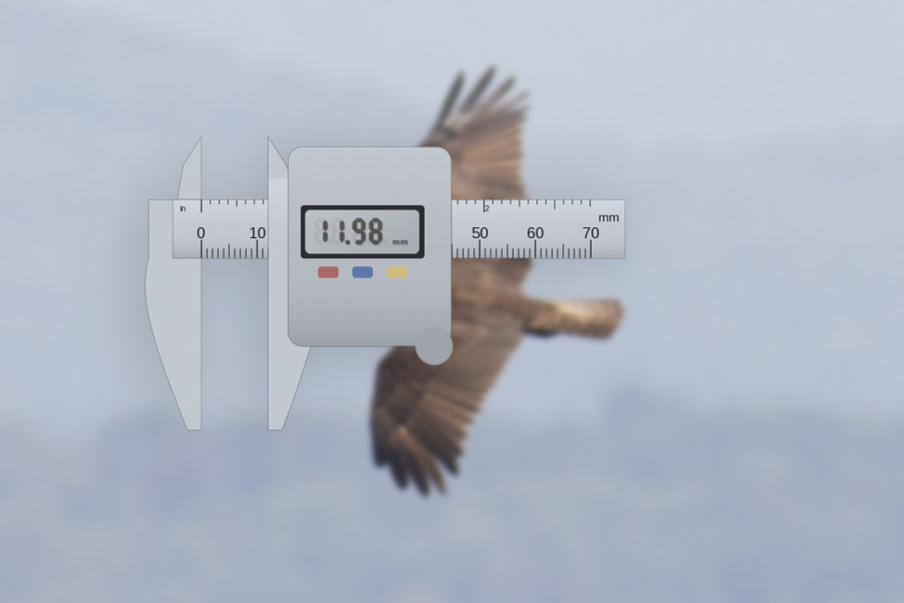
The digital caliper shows 11.98 mm
